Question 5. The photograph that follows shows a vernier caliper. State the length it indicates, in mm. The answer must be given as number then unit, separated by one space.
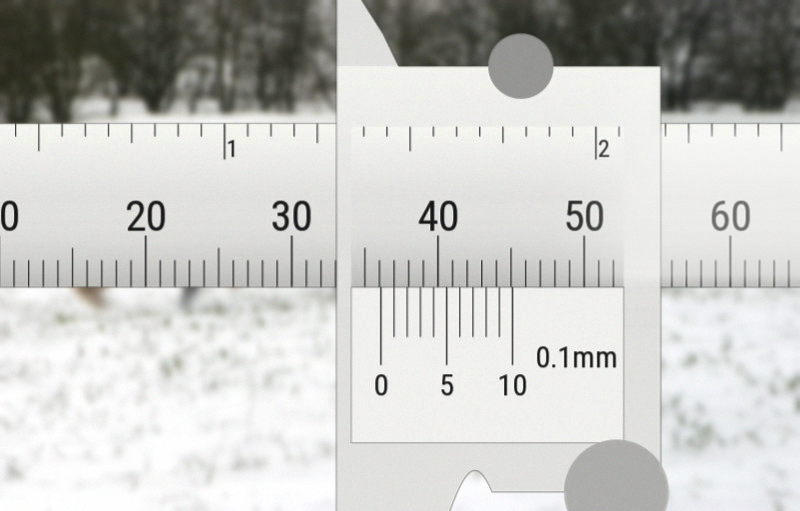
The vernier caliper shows 36.1 mm
